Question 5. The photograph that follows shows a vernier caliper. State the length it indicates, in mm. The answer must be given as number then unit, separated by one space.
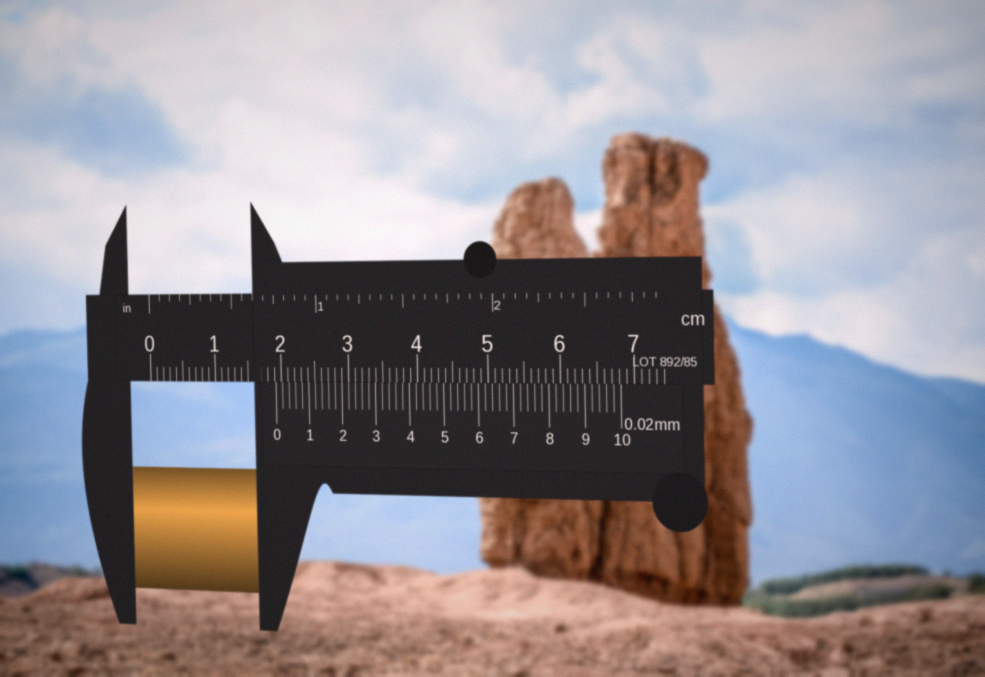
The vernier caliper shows 19.2 mm
